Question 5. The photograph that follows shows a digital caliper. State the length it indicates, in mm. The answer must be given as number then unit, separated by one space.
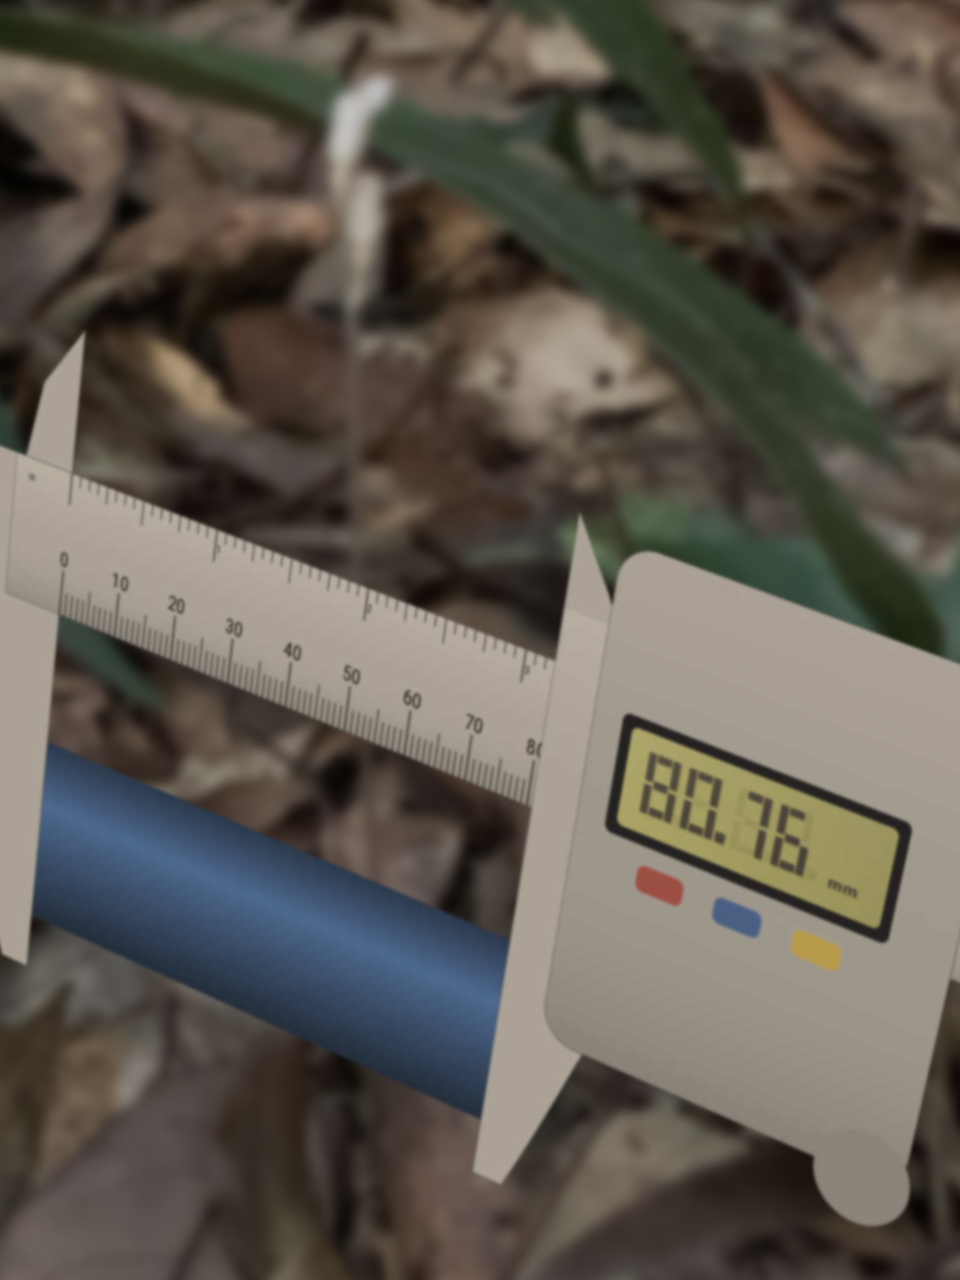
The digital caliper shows 80.76 mm
